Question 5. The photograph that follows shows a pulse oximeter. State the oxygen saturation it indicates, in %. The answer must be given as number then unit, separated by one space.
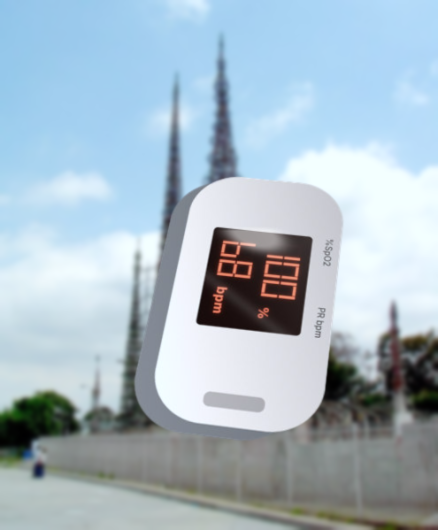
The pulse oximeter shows 100 %
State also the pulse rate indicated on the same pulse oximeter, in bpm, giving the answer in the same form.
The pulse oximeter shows 68 bpm
